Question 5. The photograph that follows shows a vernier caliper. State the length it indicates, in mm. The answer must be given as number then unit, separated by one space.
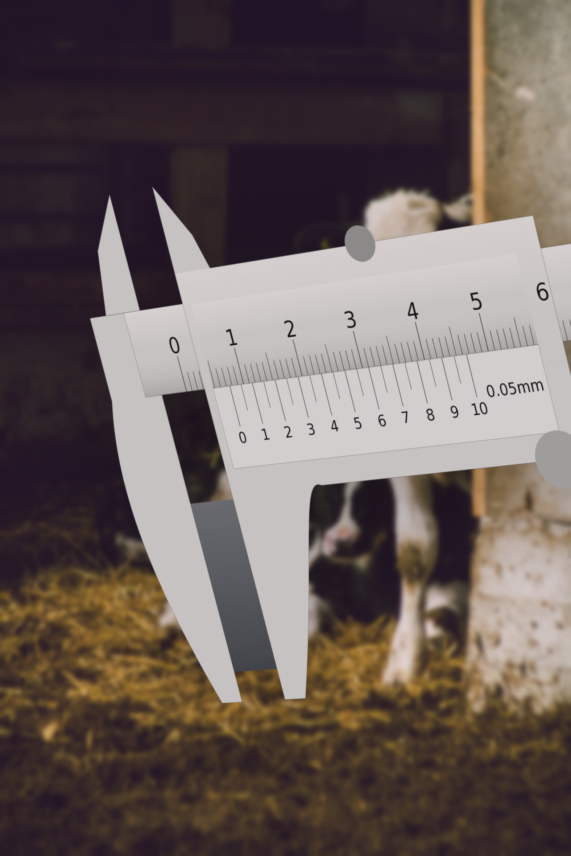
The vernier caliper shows 7.6 mm
